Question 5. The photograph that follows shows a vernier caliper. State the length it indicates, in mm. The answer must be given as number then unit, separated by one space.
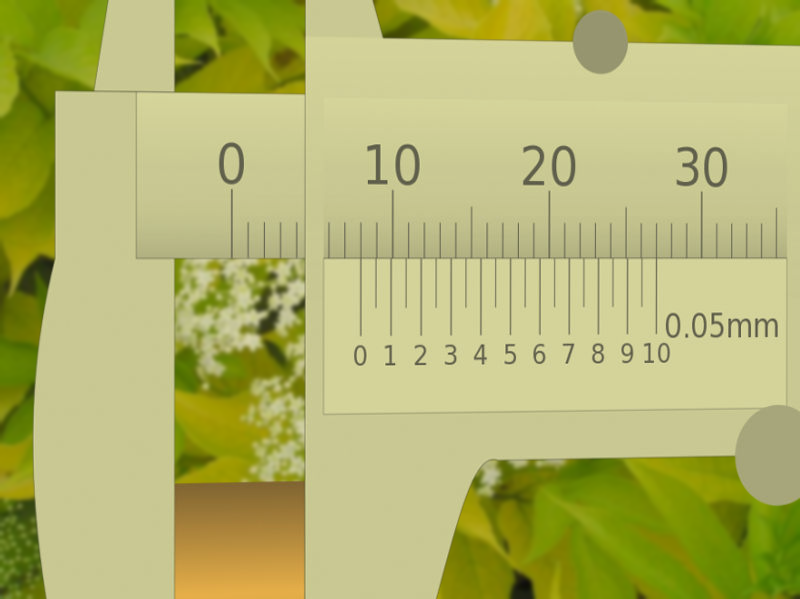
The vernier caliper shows 8.0 mm
